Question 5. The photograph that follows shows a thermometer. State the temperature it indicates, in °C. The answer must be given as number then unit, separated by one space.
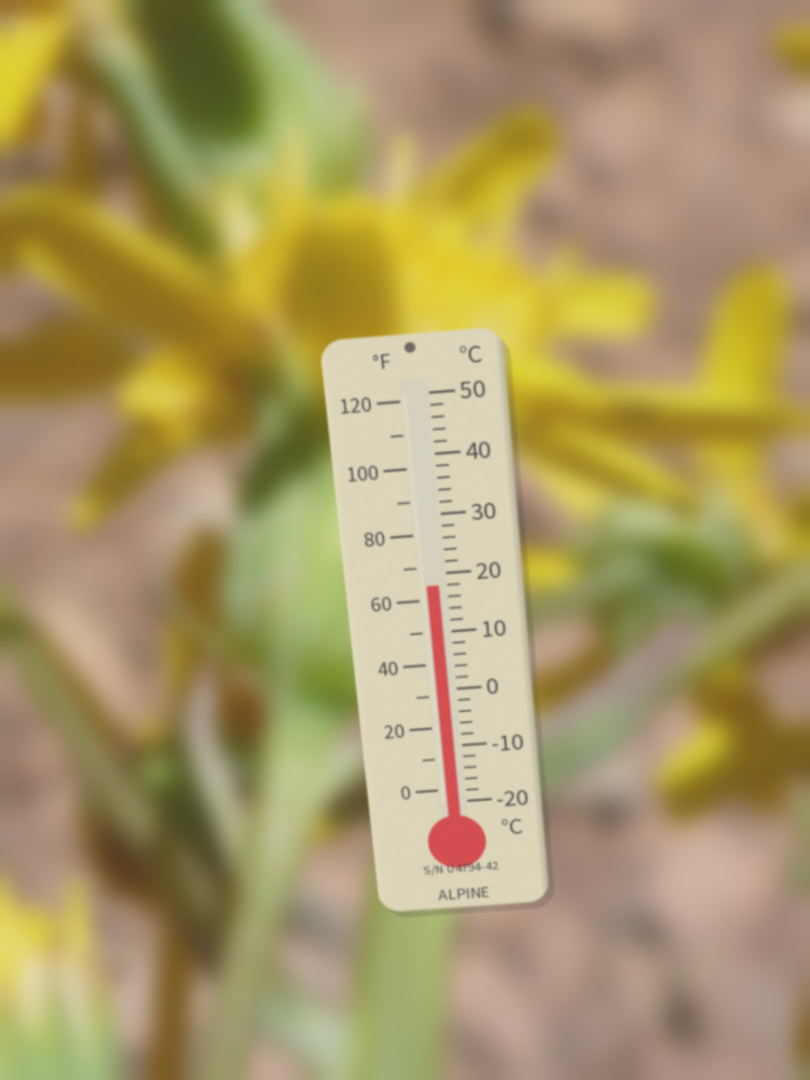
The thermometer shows 18 °C
